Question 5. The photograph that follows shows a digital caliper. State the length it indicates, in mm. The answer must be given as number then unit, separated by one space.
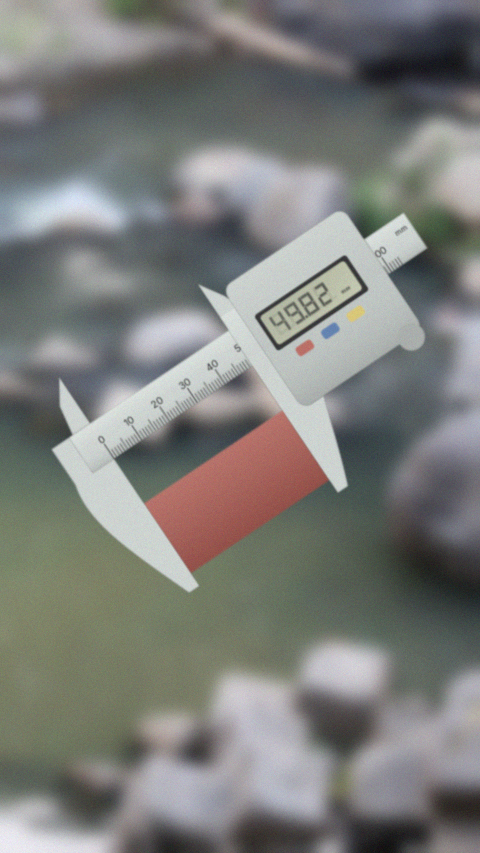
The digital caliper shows 49.82 mm
